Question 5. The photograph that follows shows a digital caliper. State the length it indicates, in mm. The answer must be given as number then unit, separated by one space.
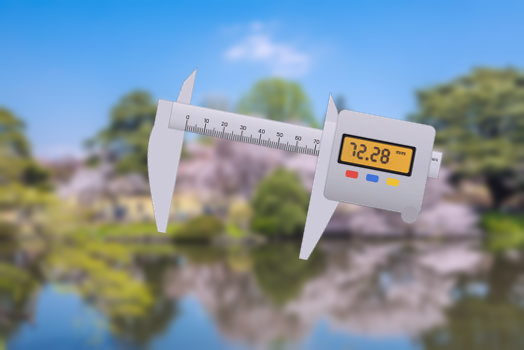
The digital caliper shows 72.28 mm
